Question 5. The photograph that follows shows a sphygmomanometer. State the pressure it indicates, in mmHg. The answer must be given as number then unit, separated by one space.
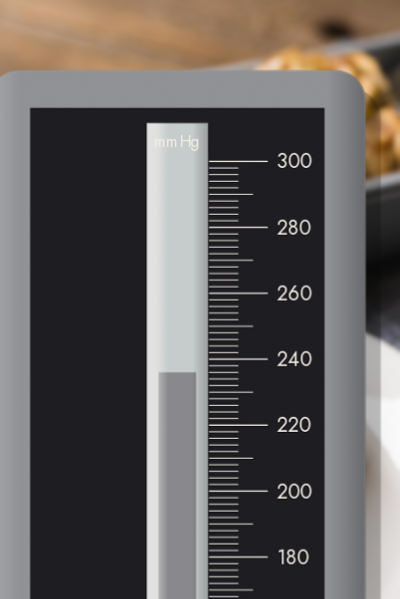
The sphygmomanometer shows 236 mmHg
